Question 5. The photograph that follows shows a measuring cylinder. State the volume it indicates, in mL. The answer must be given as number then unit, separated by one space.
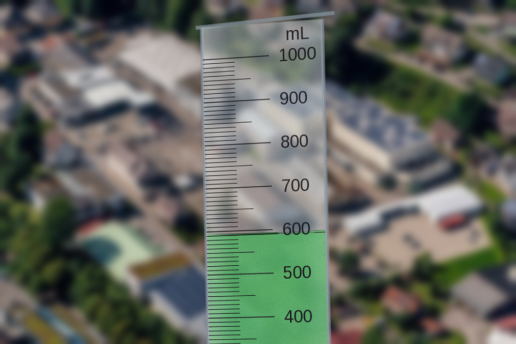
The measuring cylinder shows 590 mL
